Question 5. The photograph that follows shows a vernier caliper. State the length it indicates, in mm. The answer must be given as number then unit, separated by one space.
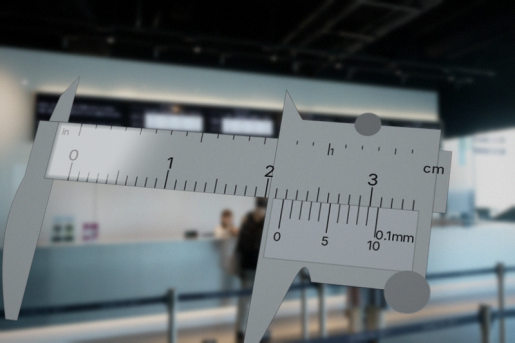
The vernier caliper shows 21.8 mm
